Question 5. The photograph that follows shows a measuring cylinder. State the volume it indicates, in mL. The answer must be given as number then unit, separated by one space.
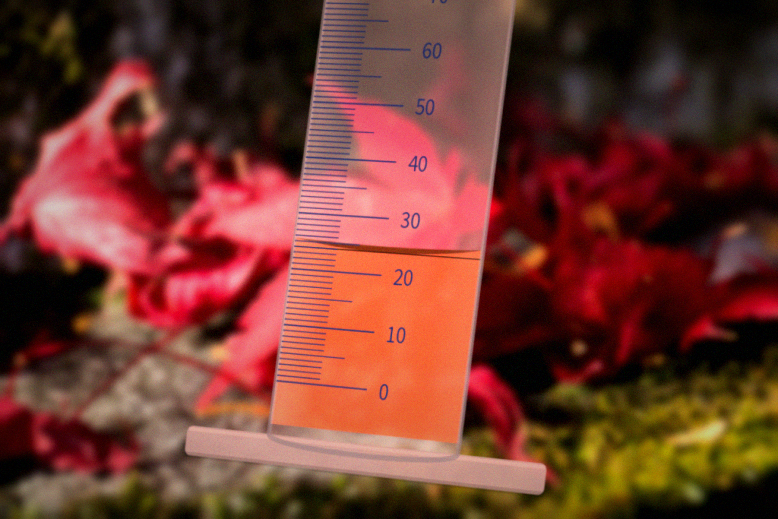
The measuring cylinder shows 24 mL
